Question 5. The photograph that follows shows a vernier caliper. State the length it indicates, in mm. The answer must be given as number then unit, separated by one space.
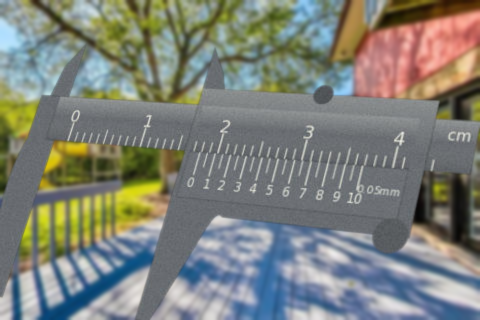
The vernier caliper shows 17.8 mm
